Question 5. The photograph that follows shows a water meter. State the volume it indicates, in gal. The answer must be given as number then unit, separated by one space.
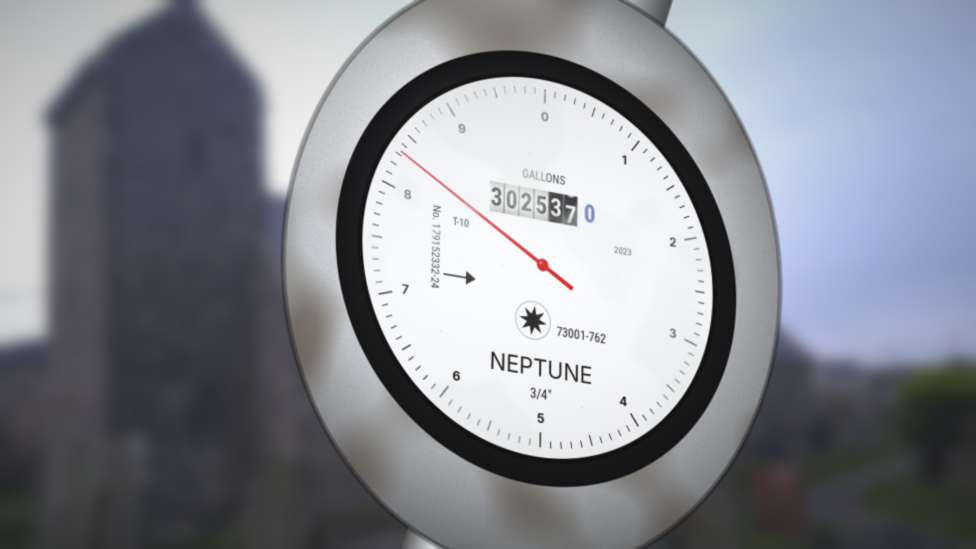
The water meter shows 3025368.3 gal
